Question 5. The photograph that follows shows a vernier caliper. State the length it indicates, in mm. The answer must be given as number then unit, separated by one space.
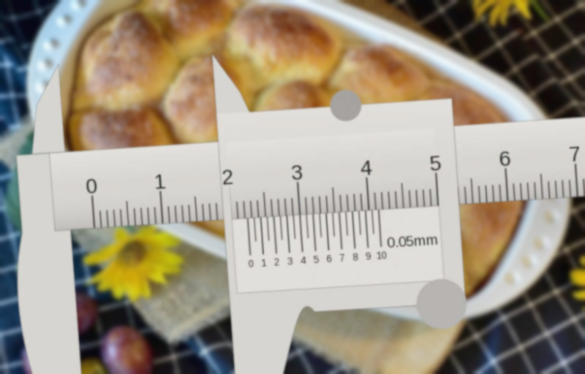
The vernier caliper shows 22.4 mm
